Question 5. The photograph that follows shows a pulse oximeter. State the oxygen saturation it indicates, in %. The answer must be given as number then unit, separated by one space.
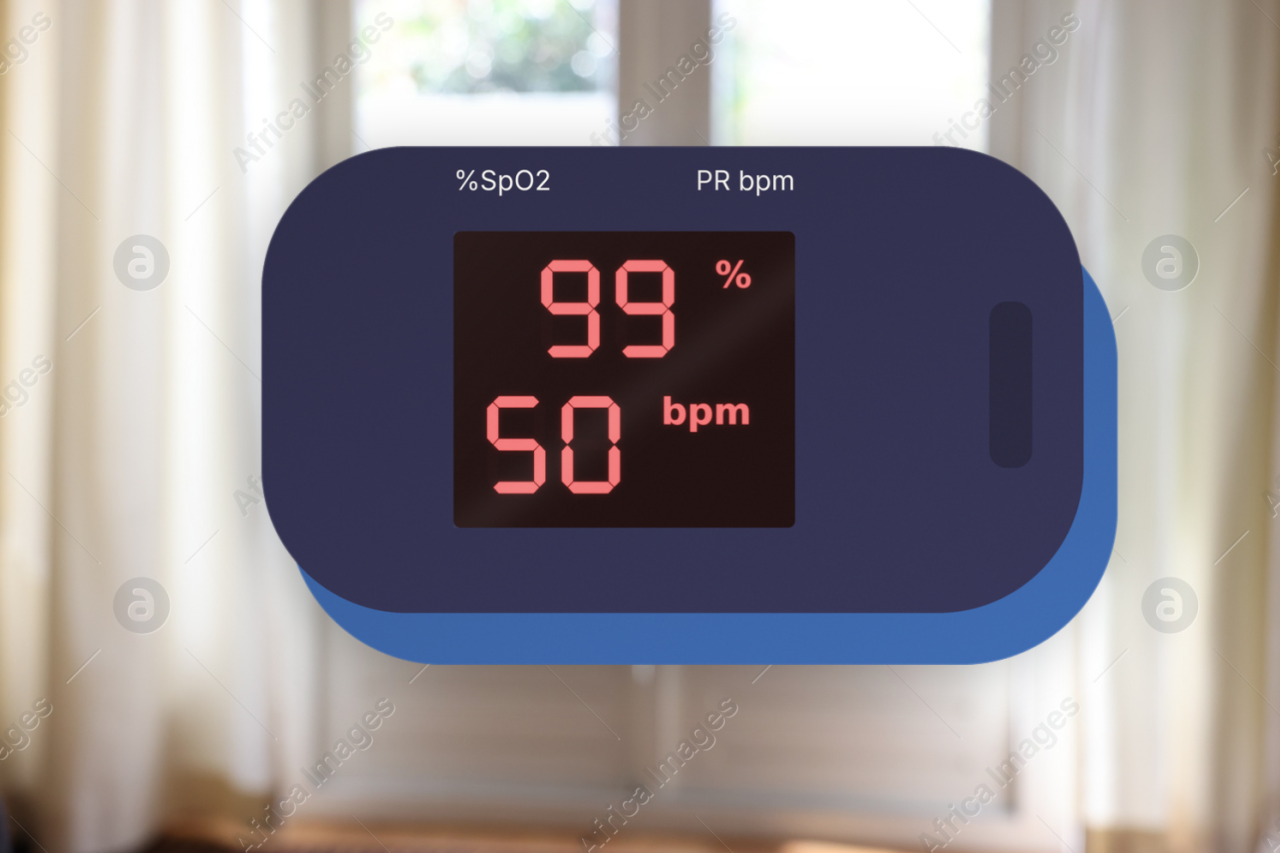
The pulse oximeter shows 99 %
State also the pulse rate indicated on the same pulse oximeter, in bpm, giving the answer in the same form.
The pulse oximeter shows 50 bpm
